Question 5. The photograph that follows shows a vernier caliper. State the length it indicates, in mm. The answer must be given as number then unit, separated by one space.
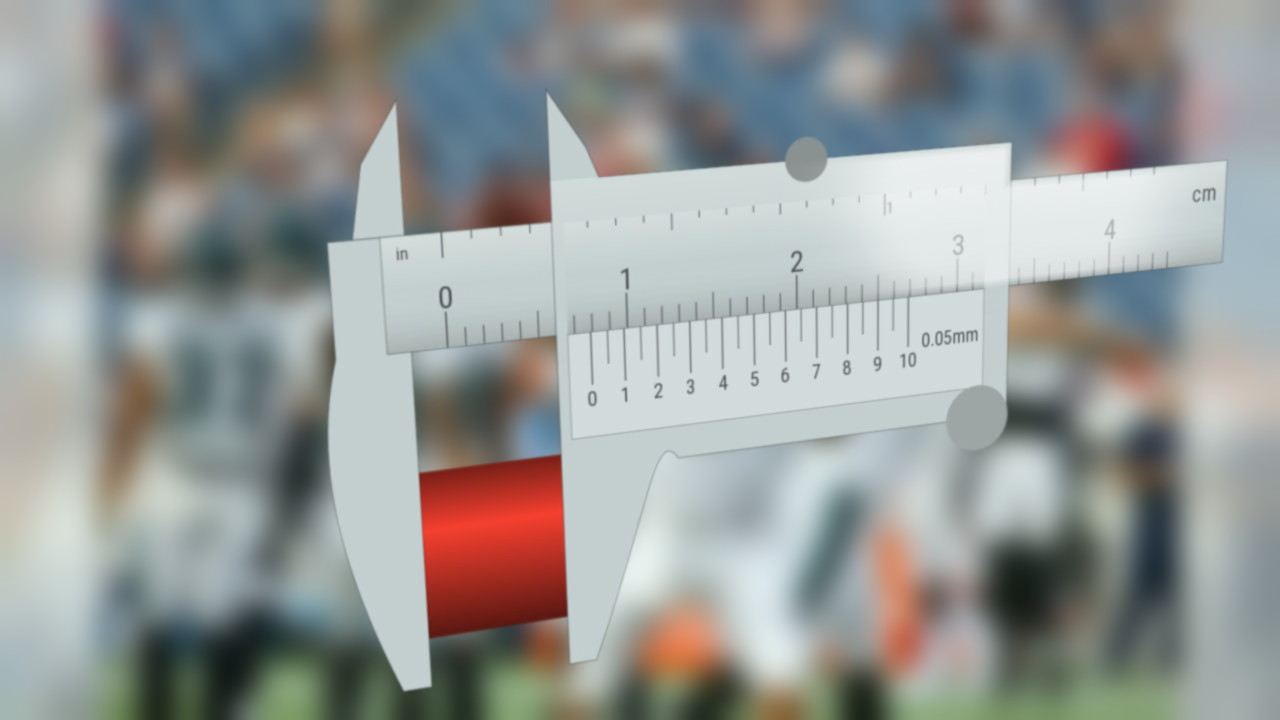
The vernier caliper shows 7.9 mm
